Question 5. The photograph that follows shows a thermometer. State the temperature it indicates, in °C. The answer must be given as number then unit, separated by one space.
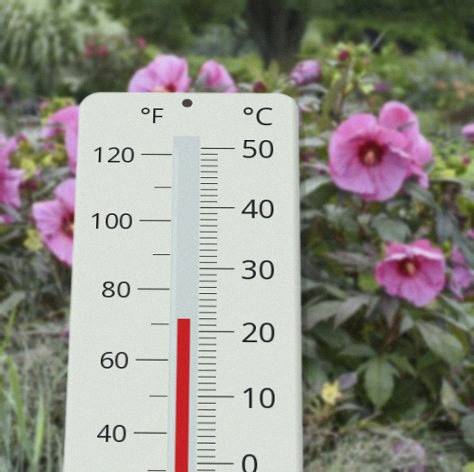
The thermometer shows 22 °C
